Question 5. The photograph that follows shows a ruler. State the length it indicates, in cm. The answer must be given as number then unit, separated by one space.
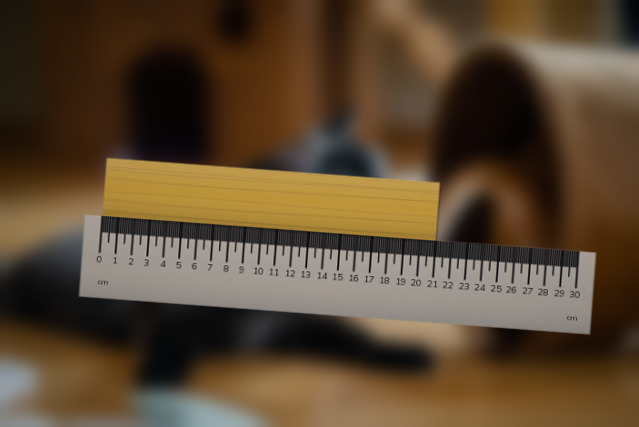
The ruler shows 21 cm
